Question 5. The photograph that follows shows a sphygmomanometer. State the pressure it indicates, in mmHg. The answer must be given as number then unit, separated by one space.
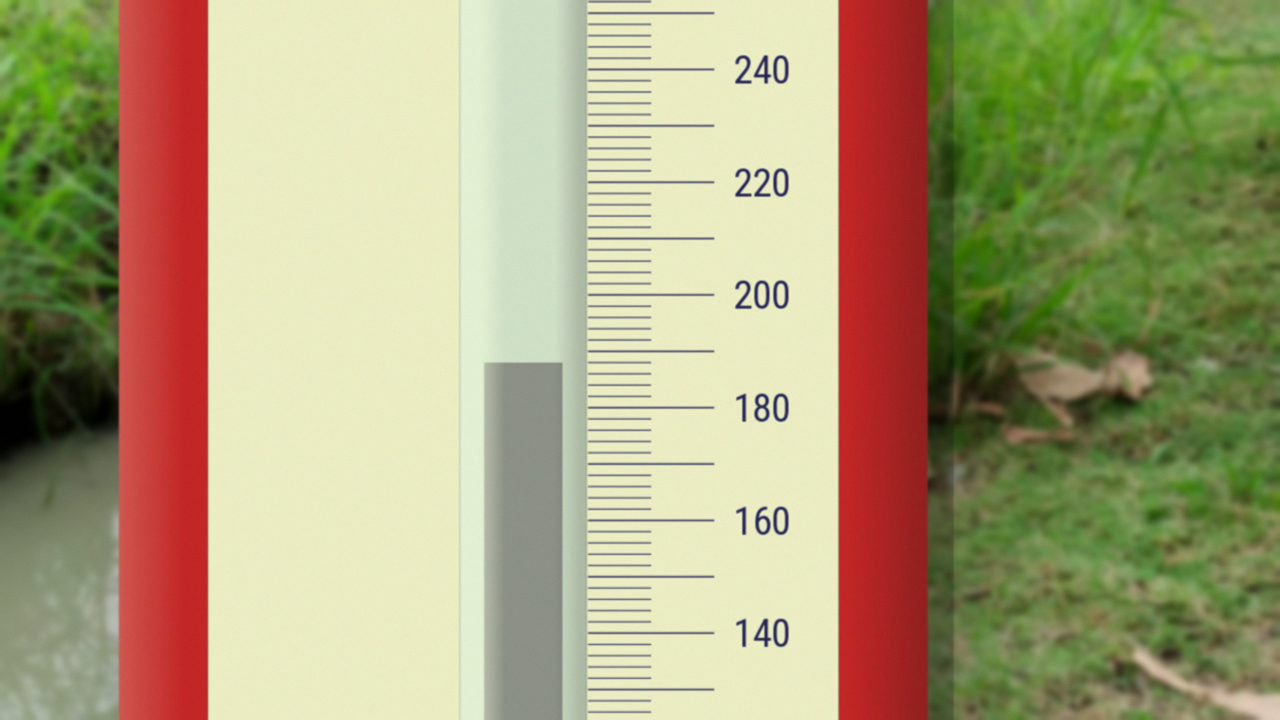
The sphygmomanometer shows 188 mmHg
